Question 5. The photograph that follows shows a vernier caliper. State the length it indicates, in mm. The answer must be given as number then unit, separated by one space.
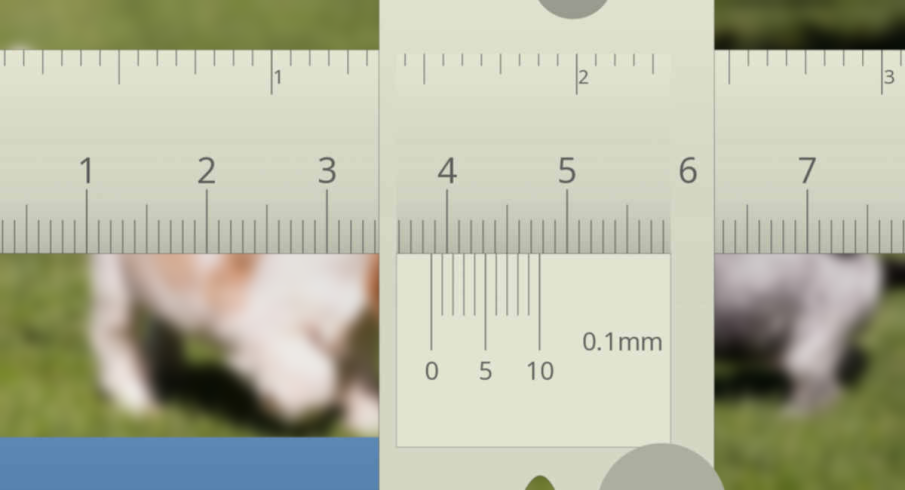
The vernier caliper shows 38.7 mm
